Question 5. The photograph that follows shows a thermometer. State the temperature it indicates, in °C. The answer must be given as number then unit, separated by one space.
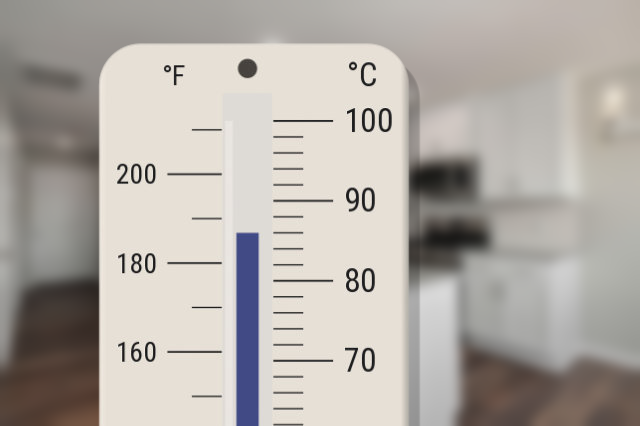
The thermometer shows 86 °C
